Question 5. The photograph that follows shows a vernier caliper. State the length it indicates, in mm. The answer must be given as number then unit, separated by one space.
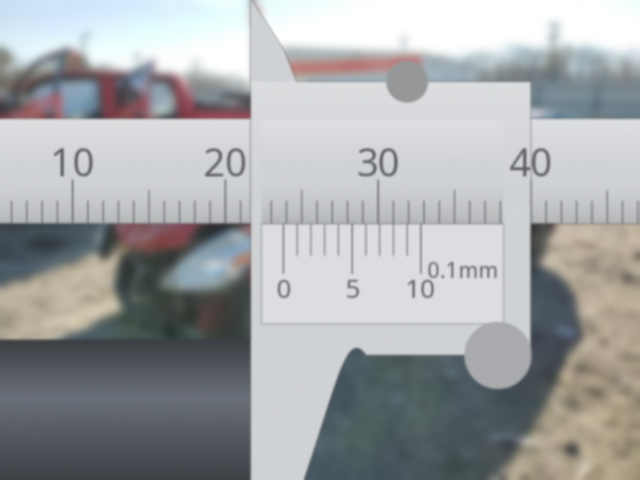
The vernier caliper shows 23.8 mm
